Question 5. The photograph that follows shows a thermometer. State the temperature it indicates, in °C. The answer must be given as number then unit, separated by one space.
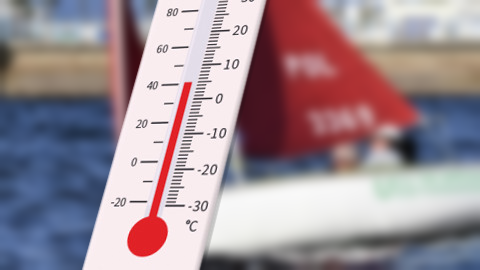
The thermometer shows 5 °C
